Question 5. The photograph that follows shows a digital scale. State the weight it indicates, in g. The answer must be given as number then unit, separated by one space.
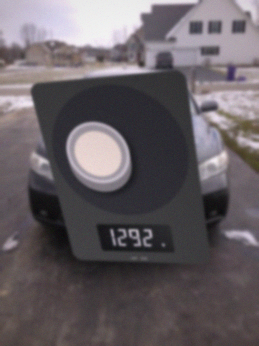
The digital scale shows 1292 g
